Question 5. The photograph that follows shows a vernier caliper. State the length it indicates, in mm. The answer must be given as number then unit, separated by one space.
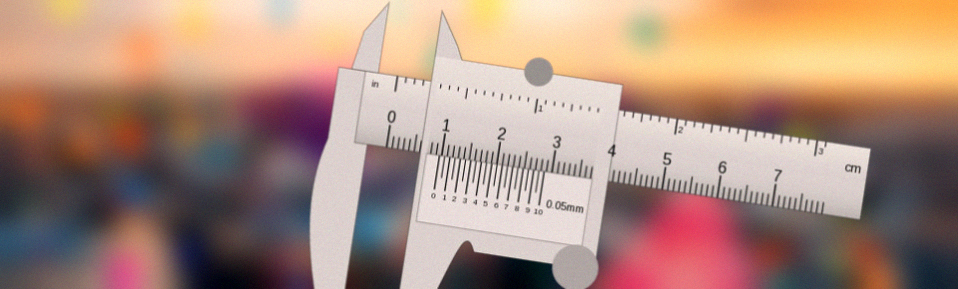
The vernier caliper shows 9.6 mm
